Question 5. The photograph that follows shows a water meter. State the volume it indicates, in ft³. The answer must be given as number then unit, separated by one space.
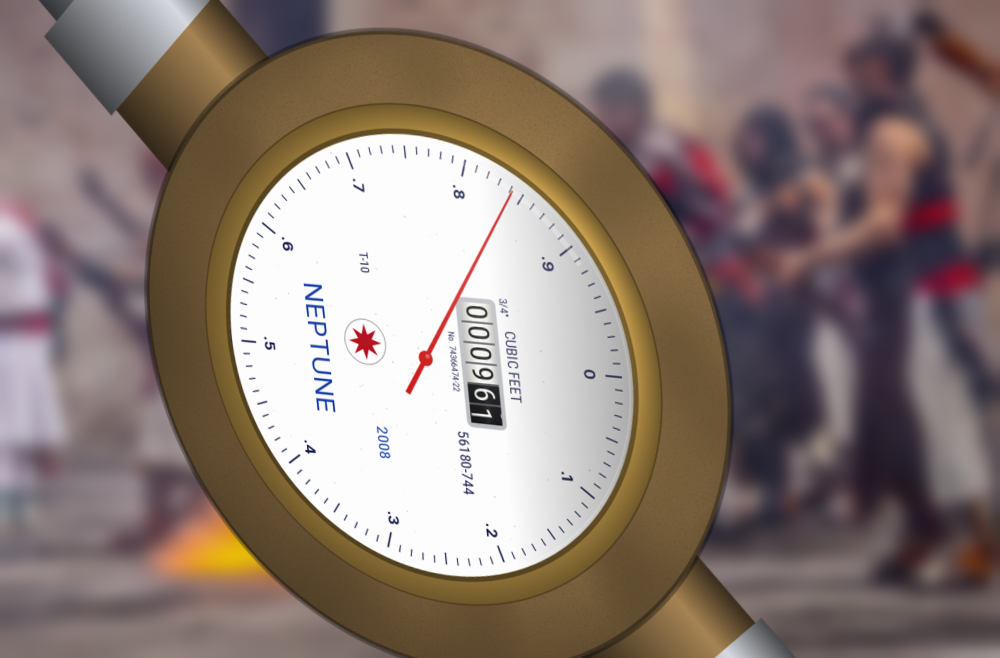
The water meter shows 960.84 ft³
